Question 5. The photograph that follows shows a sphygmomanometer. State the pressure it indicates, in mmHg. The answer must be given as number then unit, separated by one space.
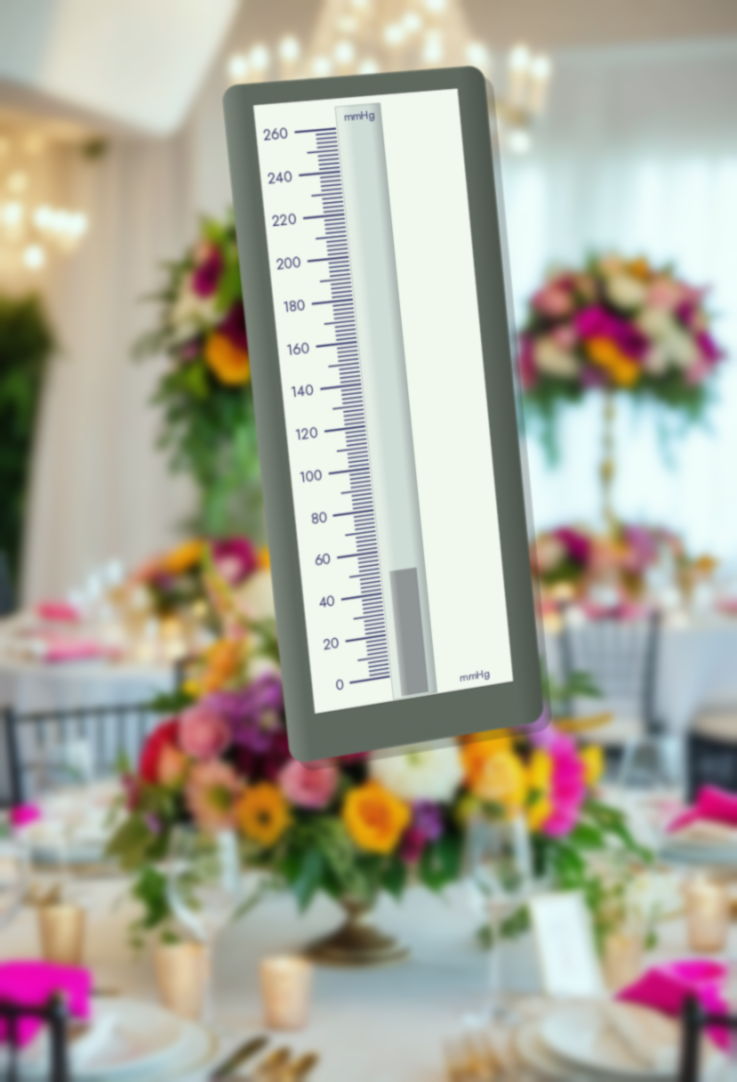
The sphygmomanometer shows 50 mmHg
